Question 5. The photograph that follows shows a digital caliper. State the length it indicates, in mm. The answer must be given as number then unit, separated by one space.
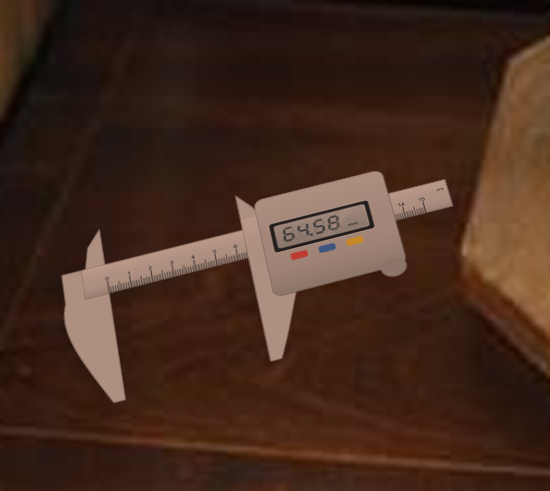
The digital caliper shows 64.58 mm
